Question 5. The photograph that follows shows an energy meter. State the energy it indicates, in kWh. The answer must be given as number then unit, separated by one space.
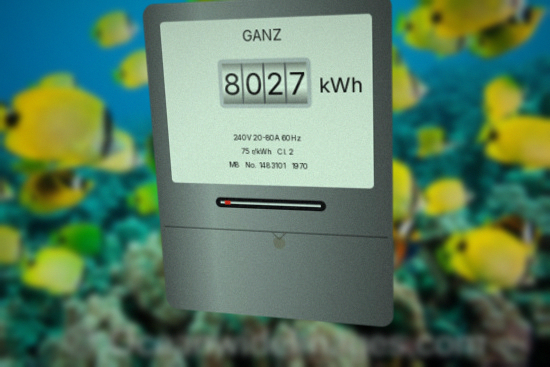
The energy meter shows 8027 kWh
